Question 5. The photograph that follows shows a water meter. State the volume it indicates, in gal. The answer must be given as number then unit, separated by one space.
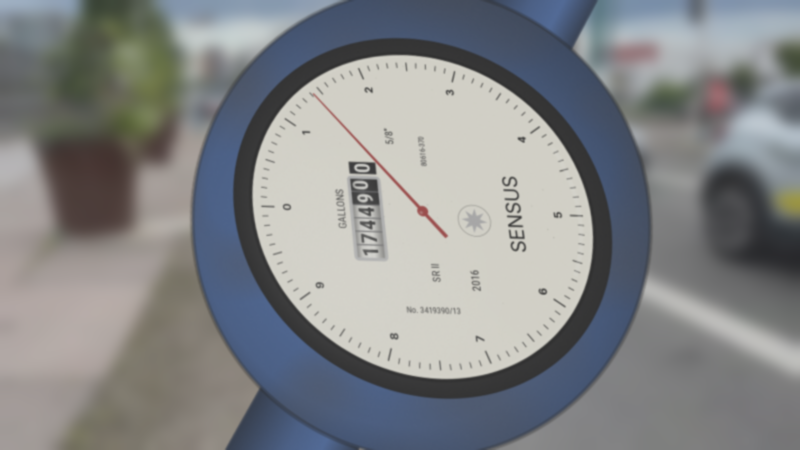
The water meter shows 1744901.4 gal
